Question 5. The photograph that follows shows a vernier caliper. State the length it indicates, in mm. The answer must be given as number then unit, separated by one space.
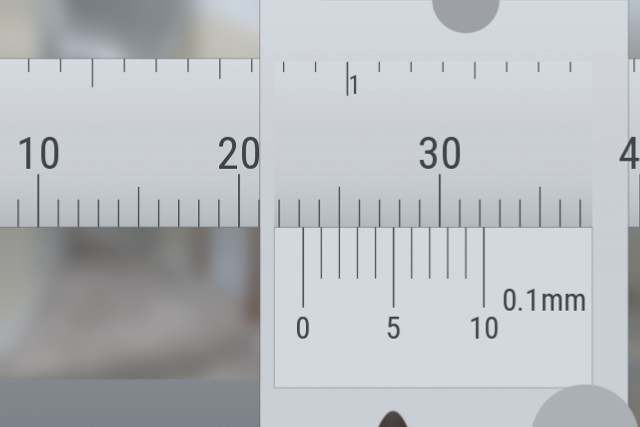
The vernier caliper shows 23.2 mm
